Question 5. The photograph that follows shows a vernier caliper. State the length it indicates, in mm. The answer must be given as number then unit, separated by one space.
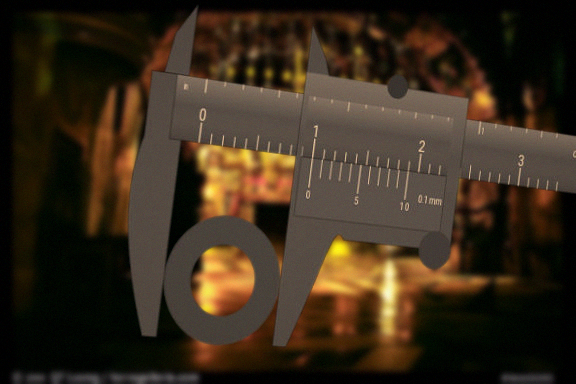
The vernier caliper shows 10.0 mm
